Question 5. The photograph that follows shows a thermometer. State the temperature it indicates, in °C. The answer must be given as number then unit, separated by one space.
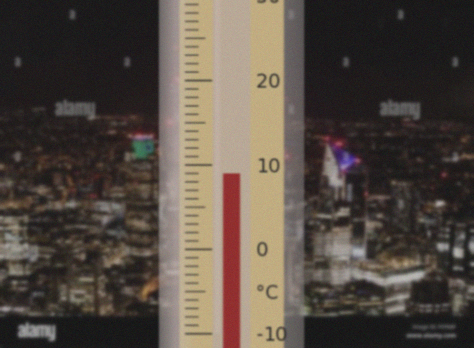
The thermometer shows 9 °C
